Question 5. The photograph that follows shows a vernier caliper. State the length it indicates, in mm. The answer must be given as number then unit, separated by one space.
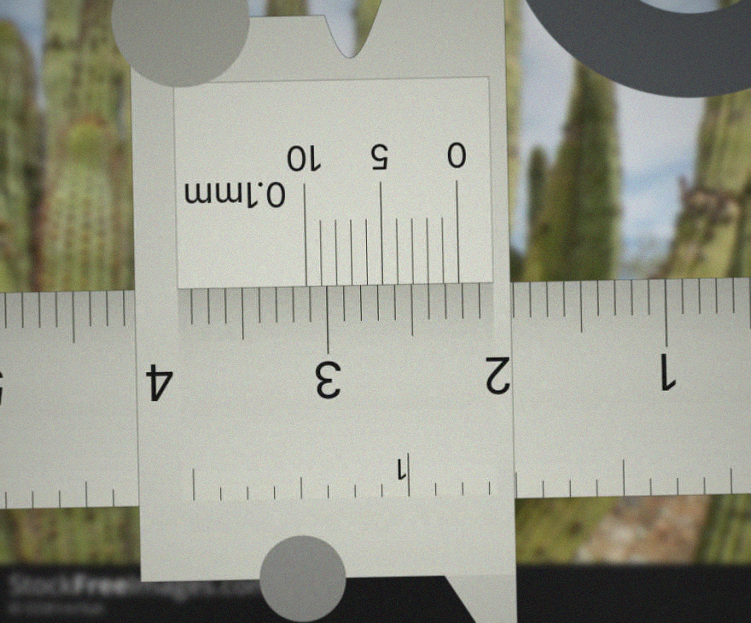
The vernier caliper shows 22.2 mm
